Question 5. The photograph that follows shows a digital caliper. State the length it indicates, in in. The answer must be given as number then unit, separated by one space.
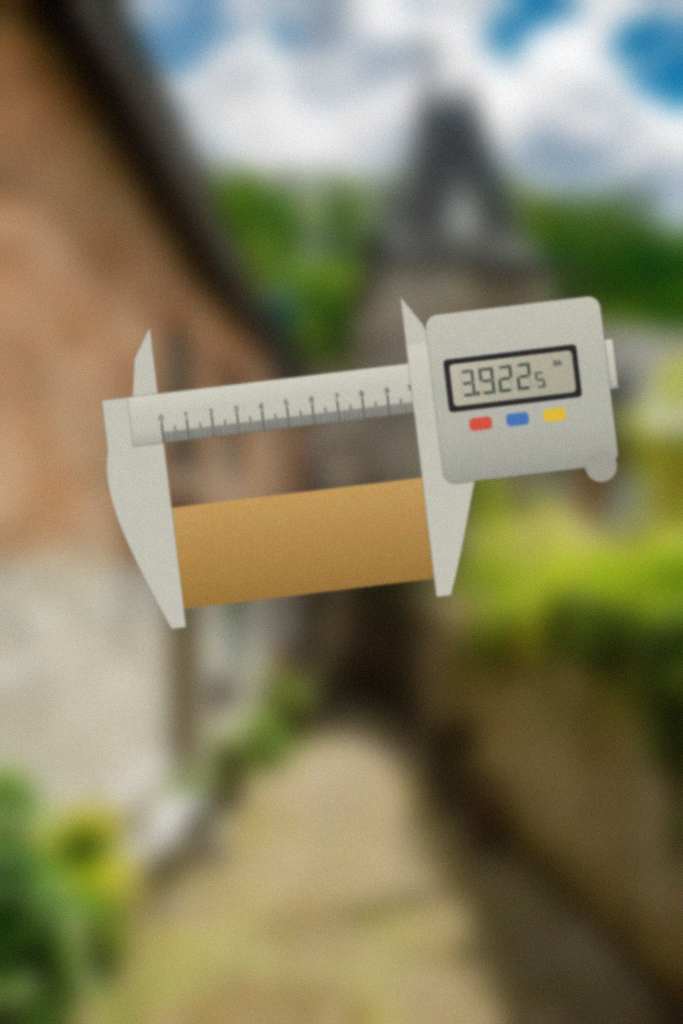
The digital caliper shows 3.9225 in
